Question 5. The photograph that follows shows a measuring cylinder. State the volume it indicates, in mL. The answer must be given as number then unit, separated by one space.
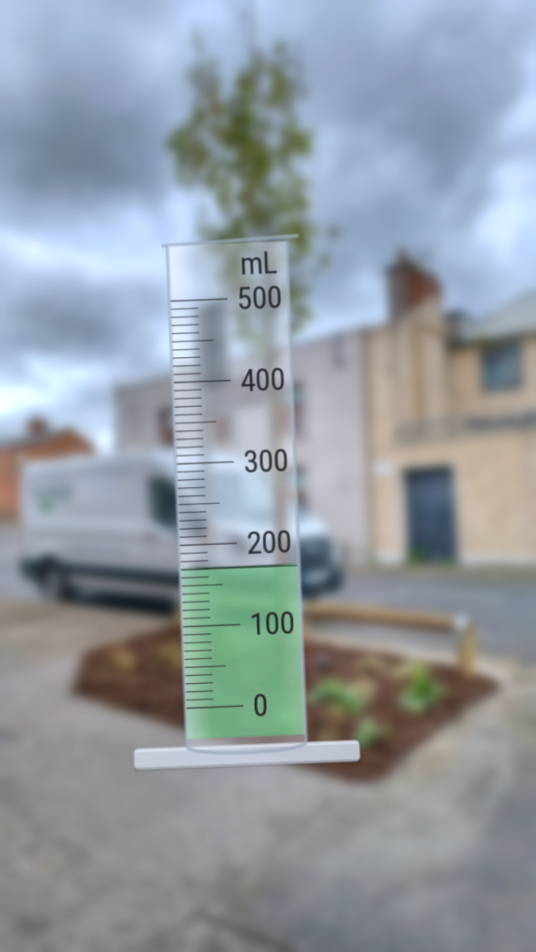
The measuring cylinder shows 170 mL
